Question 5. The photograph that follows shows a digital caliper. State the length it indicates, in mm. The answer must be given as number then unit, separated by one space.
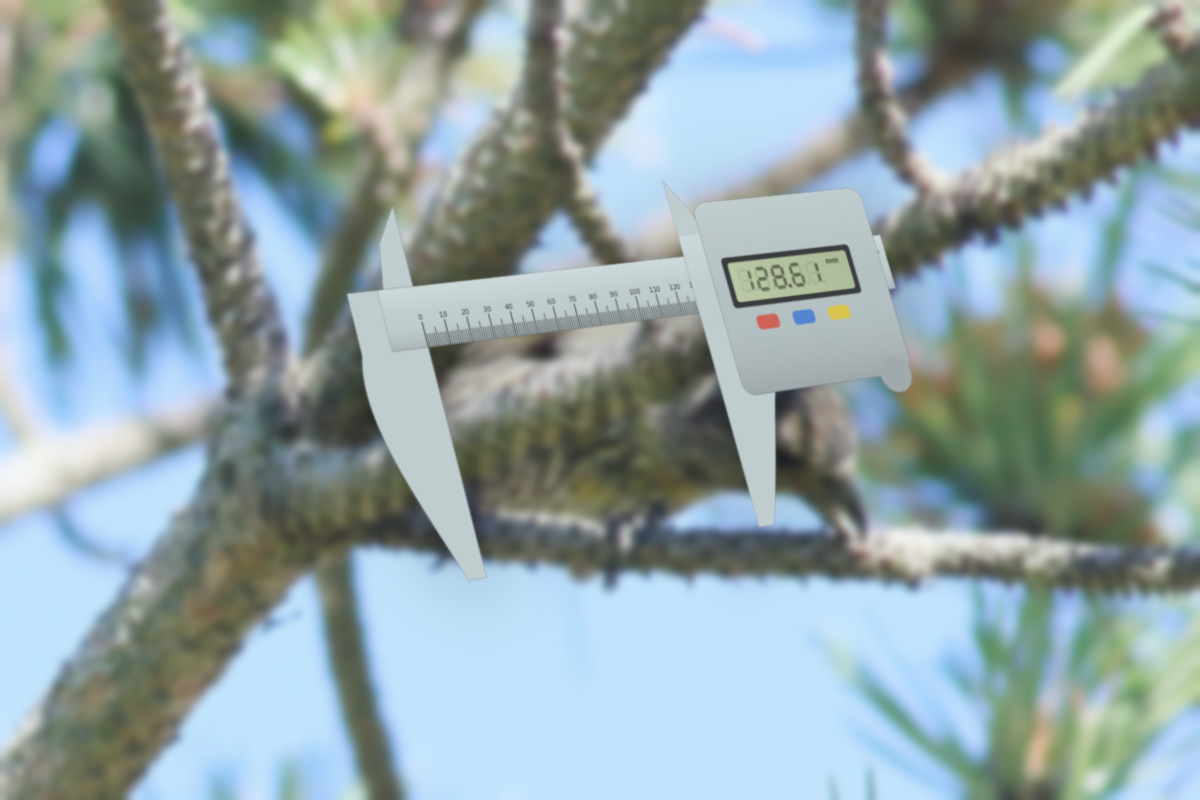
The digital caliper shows 128.61 mm
